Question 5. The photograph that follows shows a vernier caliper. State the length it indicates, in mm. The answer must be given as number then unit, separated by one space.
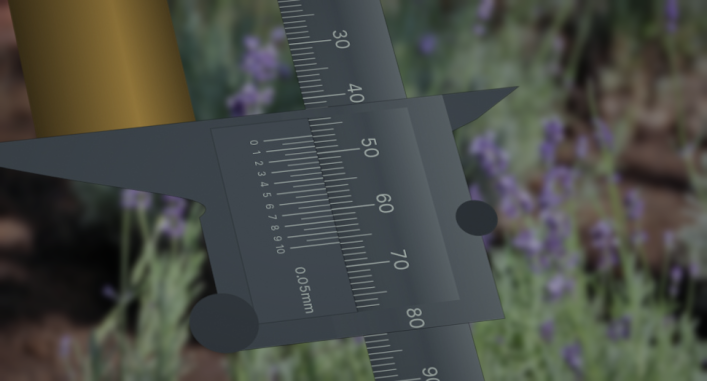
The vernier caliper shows 46.8 mm
